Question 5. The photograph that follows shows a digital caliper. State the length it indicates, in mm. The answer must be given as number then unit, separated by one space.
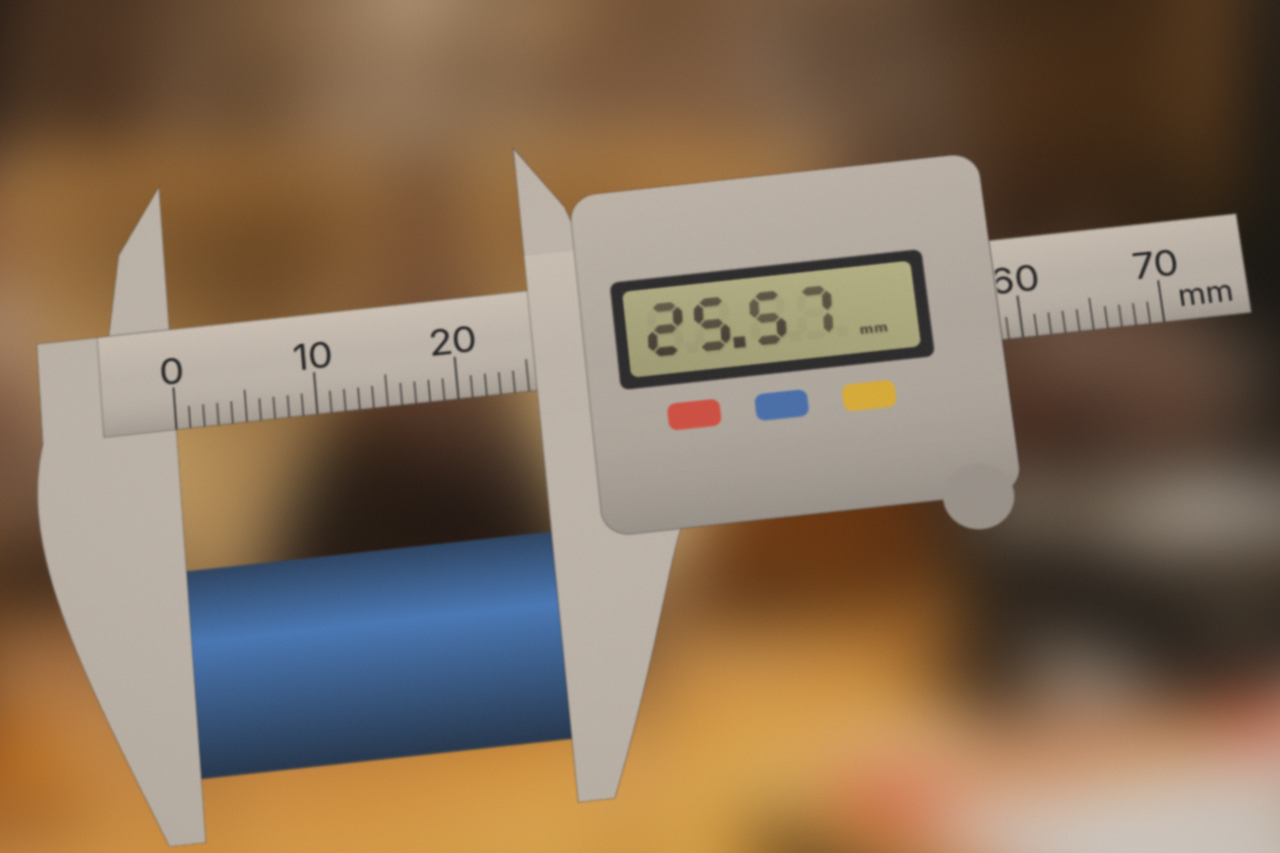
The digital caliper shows 25.57 mm
